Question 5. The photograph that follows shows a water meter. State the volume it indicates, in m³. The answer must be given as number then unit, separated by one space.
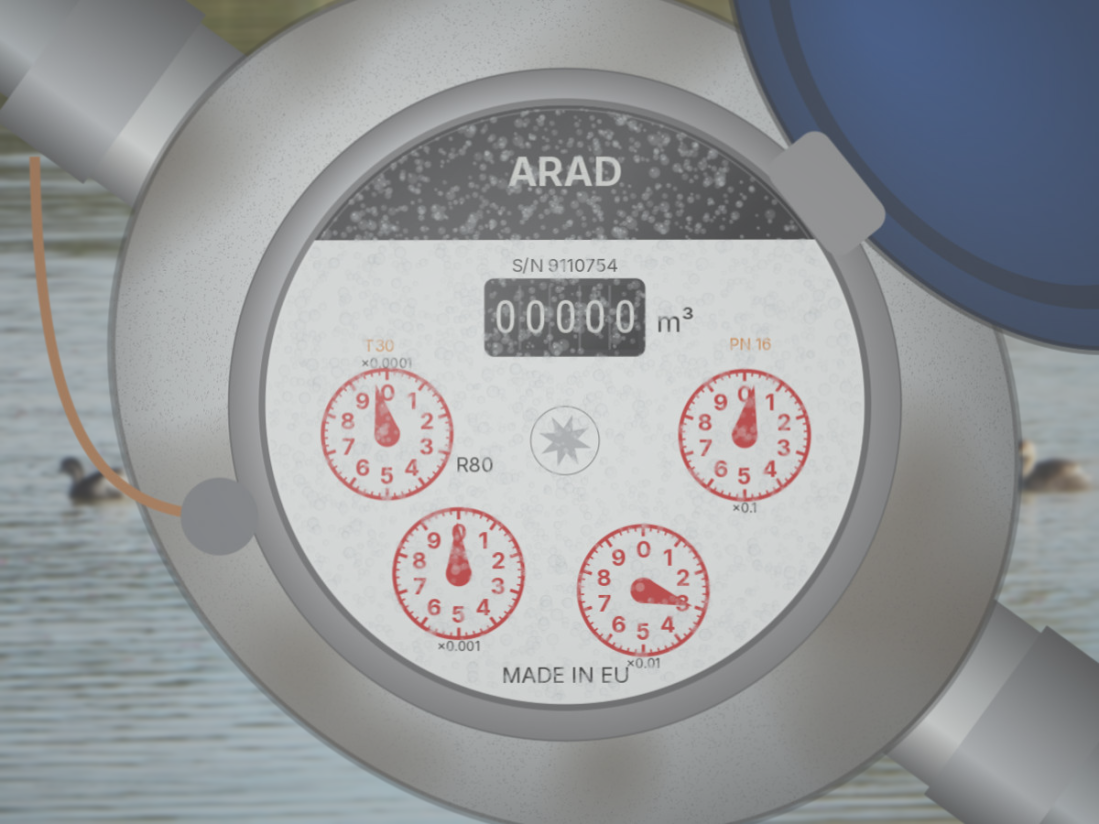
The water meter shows 0.0299 m³
